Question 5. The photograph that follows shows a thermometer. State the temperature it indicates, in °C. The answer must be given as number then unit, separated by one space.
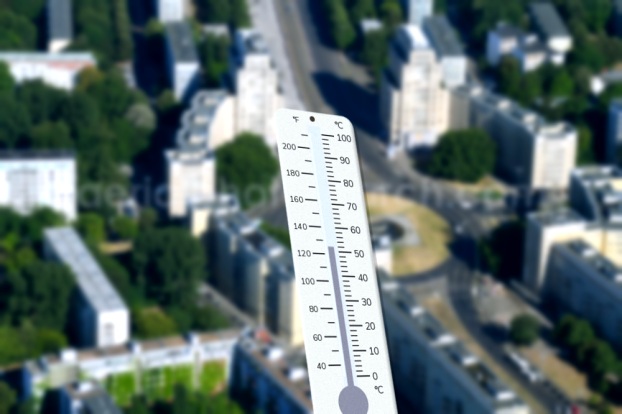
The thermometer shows 52 °C
